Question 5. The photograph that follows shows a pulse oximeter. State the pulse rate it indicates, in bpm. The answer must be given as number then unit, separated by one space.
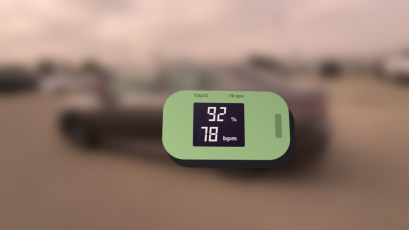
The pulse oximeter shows 78 bpm
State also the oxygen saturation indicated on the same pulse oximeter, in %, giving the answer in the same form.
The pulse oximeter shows 92 %
